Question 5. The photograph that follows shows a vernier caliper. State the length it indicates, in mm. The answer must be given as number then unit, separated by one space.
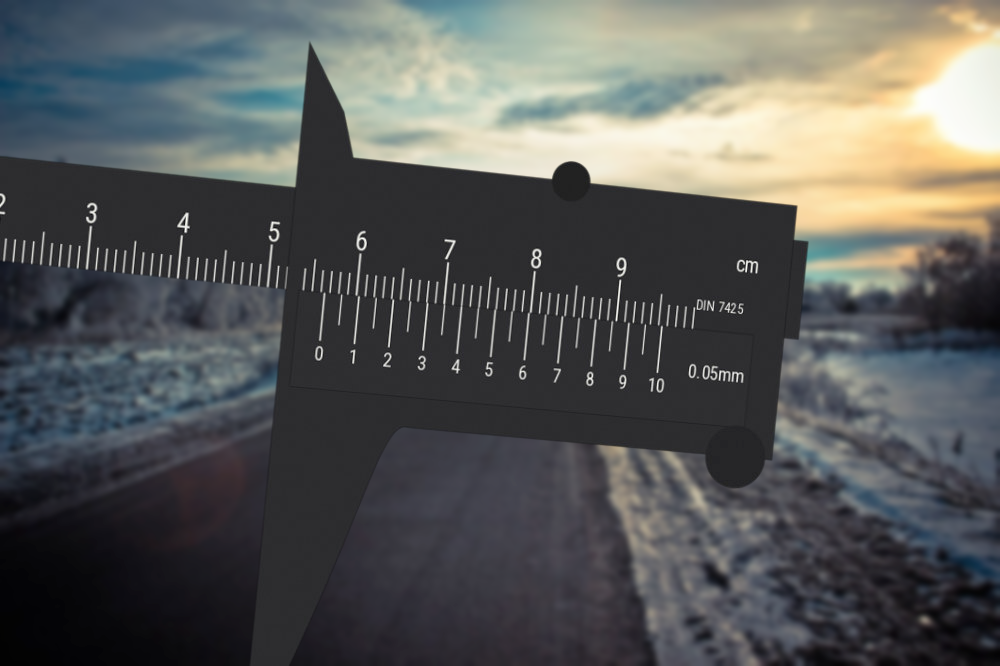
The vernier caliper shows 56.4 mm
